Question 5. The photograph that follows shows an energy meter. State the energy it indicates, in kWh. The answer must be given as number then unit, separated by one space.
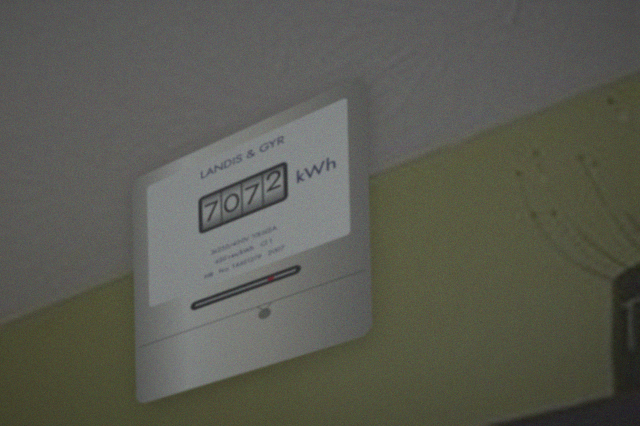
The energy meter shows 7072 kWh
